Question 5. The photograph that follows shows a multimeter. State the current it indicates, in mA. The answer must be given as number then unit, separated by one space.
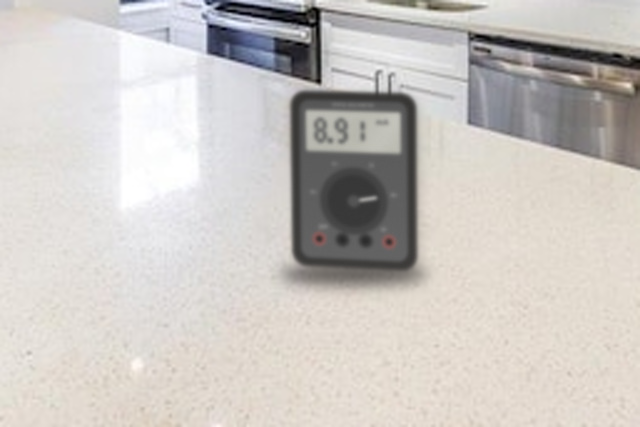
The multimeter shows 8.91 mA
